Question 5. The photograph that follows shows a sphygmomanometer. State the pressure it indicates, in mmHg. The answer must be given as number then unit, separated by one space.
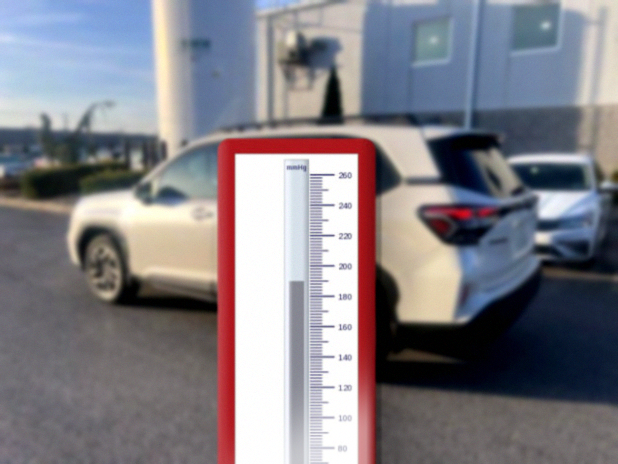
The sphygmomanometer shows 190 mmHg
